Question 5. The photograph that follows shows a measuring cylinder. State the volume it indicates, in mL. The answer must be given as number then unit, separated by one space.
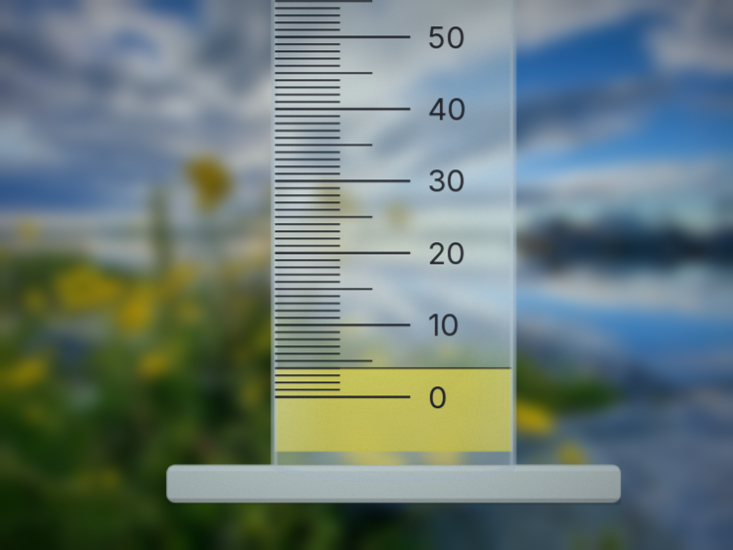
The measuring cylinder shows 4 mL
